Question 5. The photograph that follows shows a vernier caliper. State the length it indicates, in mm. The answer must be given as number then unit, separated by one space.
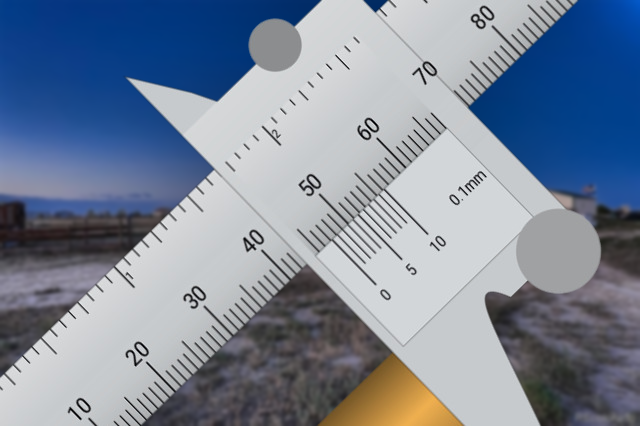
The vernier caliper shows 47.2 mm
